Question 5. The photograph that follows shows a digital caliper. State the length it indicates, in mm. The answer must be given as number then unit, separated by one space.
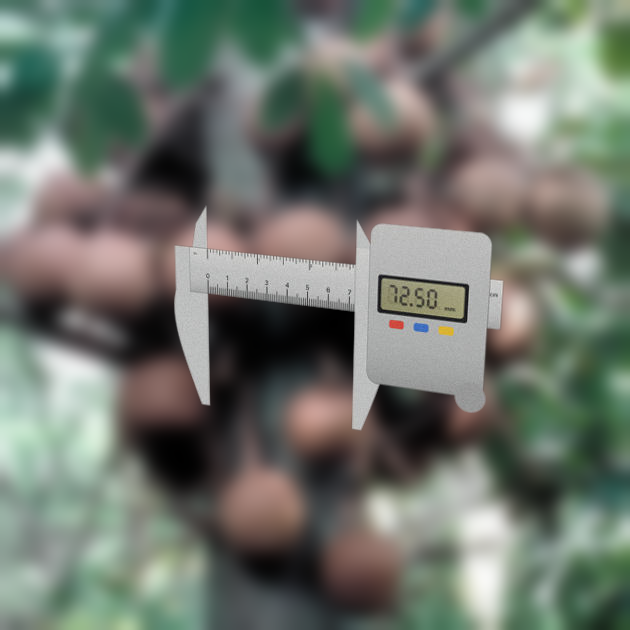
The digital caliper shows 72.50 mm
